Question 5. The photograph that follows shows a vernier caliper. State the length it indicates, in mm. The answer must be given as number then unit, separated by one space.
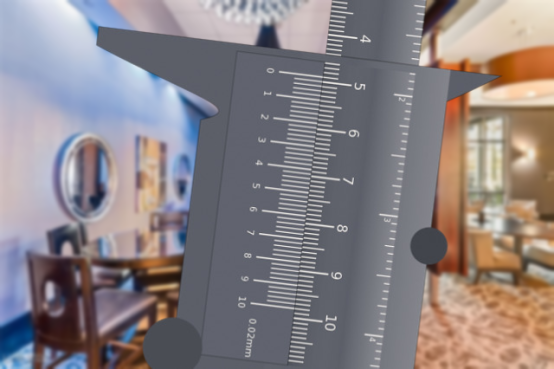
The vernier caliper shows 49.0 mm
